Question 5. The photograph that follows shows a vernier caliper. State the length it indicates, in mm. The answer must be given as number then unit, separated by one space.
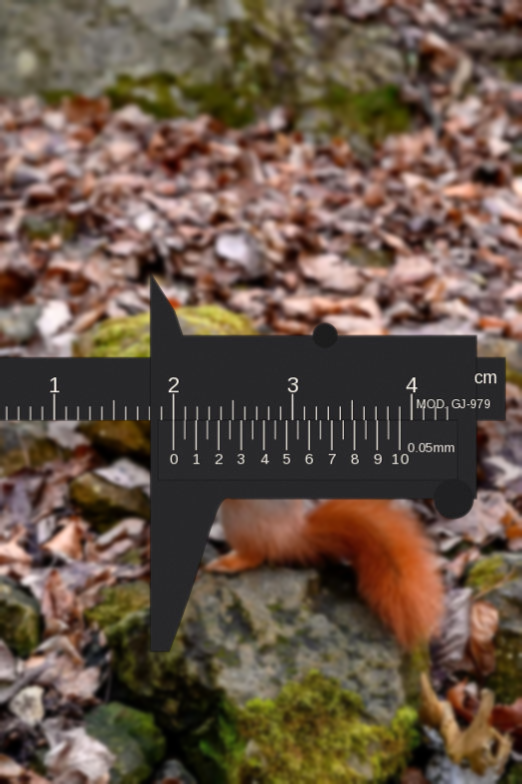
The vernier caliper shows 20.0 mm
